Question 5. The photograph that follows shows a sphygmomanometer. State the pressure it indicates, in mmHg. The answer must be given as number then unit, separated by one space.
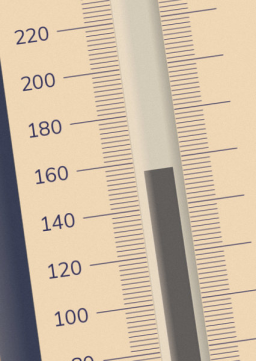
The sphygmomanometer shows 156 mmHg
